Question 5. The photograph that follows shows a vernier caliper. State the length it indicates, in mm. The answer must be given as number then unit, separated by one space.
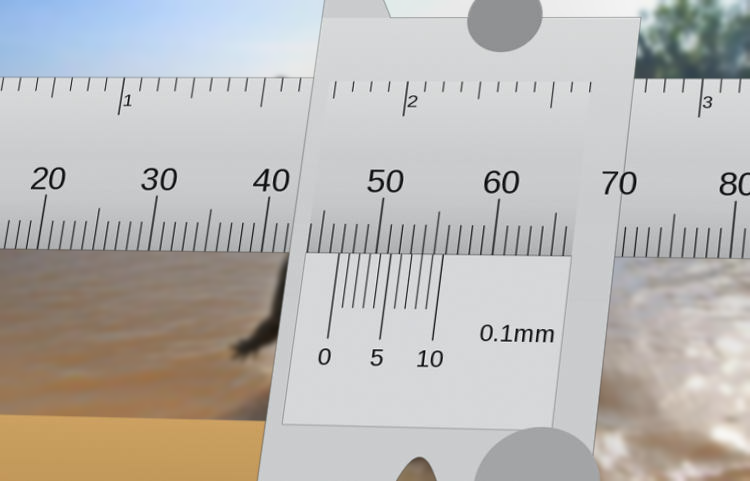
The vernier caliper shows 46.8 mm
